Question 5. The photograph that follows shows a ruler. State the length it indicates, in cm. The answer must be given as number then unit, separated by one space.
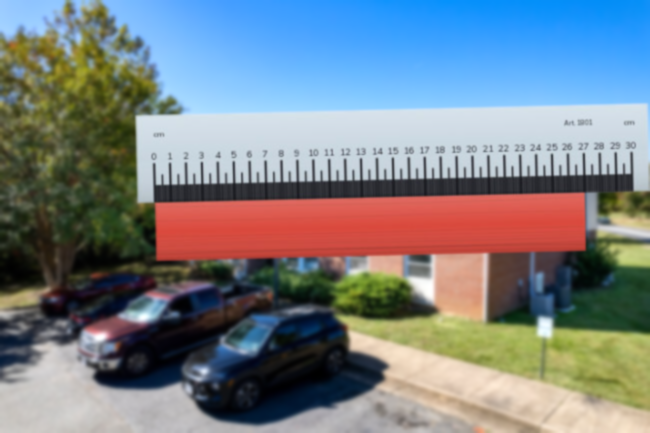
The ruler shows 27 cm
